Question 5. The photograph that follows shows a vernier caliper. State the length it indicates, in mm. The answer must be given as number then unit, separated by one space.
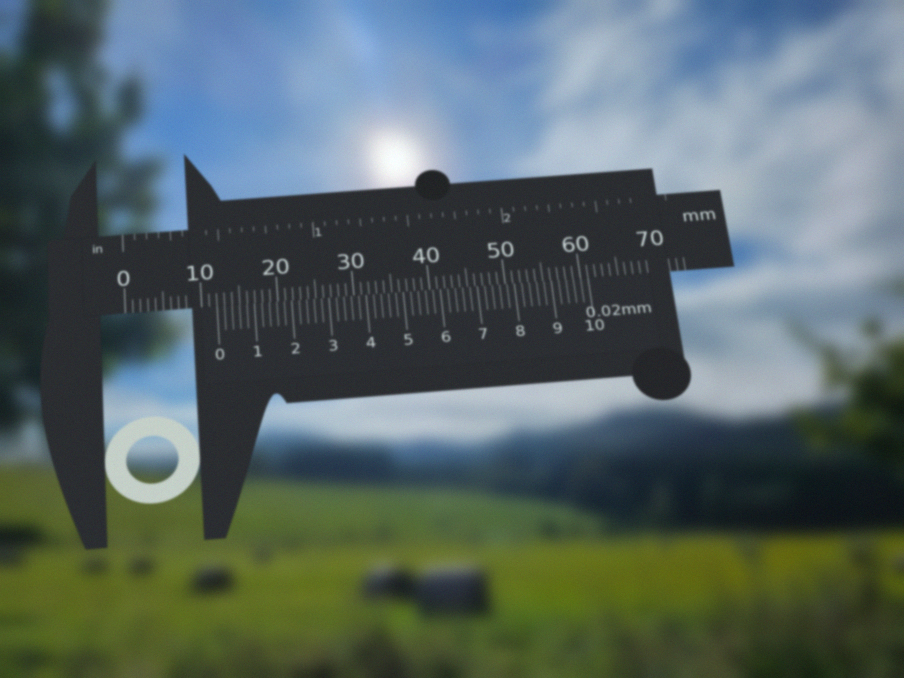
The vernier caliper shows 12.0 mm
